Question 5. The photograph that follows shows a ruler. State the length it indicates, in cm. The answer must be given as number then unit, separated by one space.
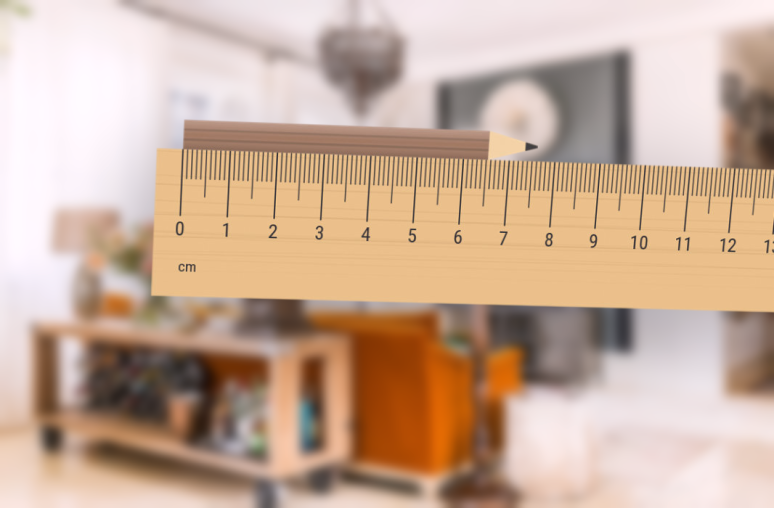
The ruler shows 7.6 cm
